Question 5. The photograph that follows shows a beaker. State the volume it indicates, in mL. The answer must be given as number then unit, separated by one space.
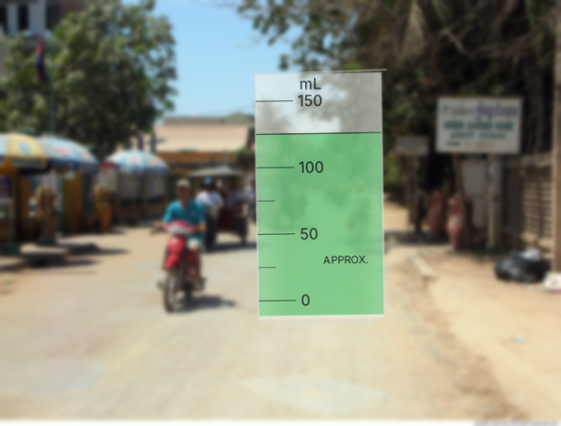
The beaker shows 125 mL
